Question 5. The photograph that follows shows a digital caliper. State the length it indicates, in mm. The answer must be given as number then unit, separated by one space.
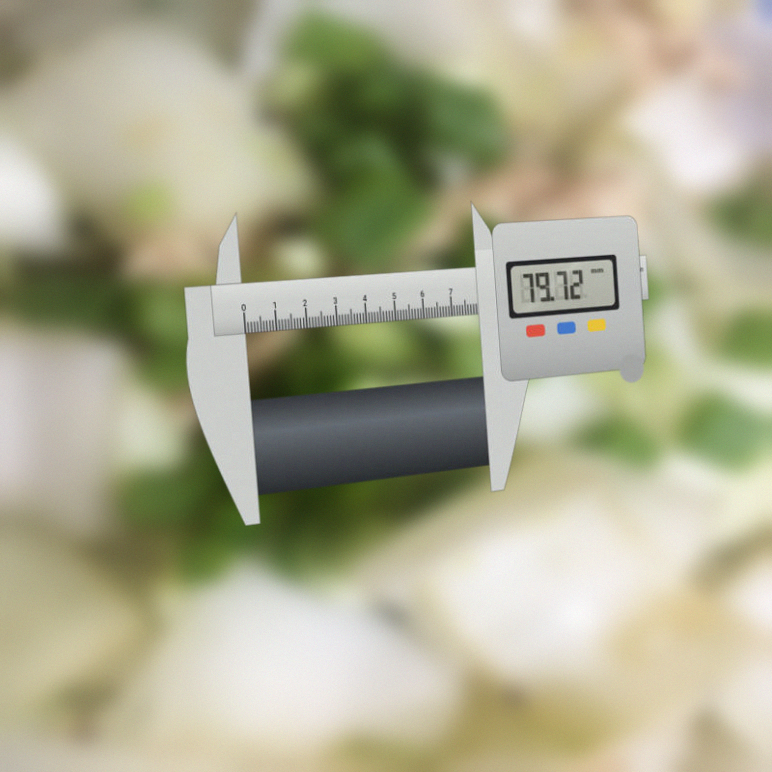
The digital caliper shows 79.72 mm
